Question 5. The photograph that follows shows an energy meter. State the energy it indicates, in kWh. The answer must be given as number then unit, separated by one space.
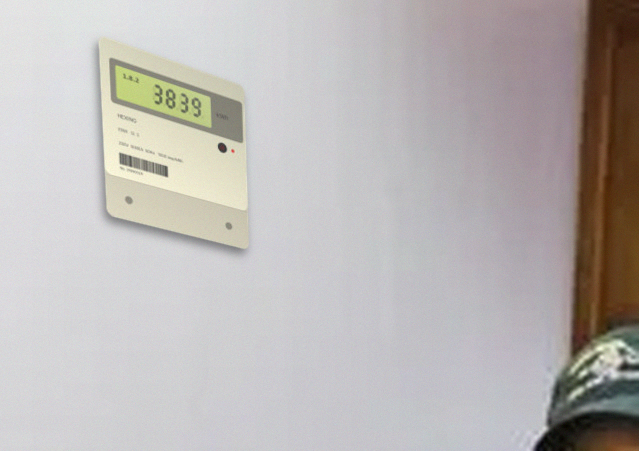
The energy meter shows 3839 kWh
